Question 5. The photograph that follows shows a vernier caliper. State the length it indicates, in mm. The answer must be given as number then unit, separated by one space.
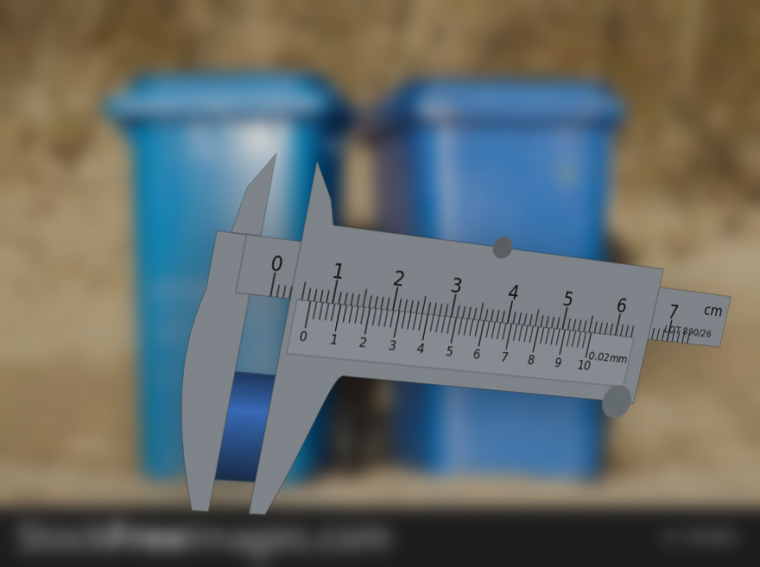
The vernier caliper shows 6.4 mm
